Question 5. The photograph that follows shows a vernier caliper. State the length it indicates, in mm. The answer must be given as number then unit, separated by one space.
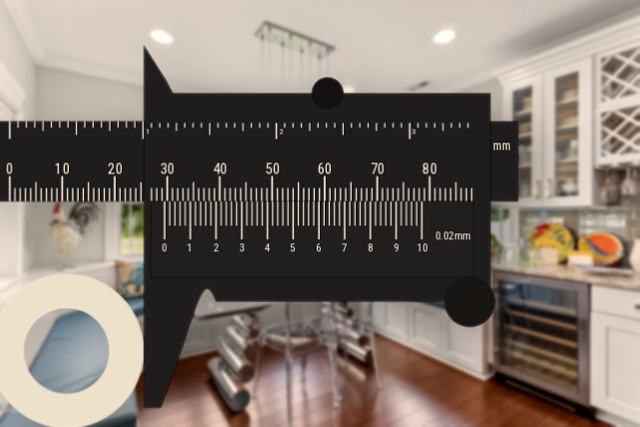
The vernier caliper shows 29.5 mm
